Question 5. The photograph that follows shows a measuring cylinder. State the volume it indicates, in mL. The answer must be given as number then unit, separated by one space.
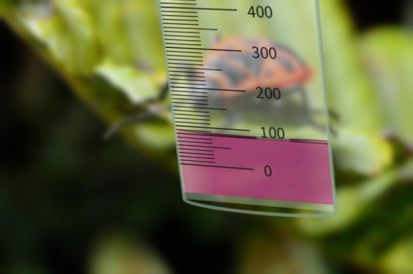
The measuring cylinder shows 80 mL
